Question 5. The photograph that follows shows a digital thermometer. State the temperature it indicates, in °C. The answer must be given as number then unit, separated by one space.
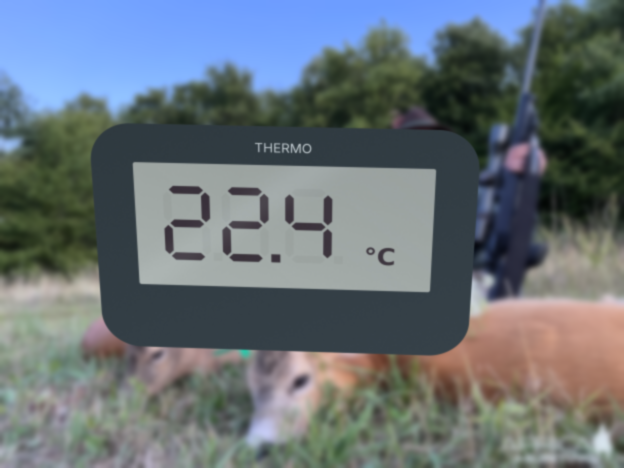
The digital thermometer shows 22.4 °C
